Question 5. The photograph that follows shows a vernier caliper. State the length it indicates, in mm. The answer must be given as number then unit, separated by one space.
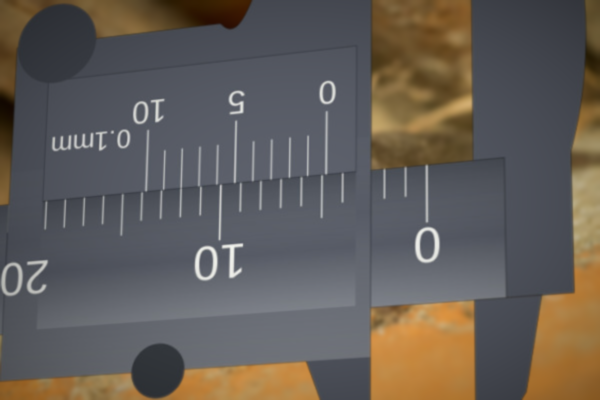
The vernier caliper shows 4.8 mm
